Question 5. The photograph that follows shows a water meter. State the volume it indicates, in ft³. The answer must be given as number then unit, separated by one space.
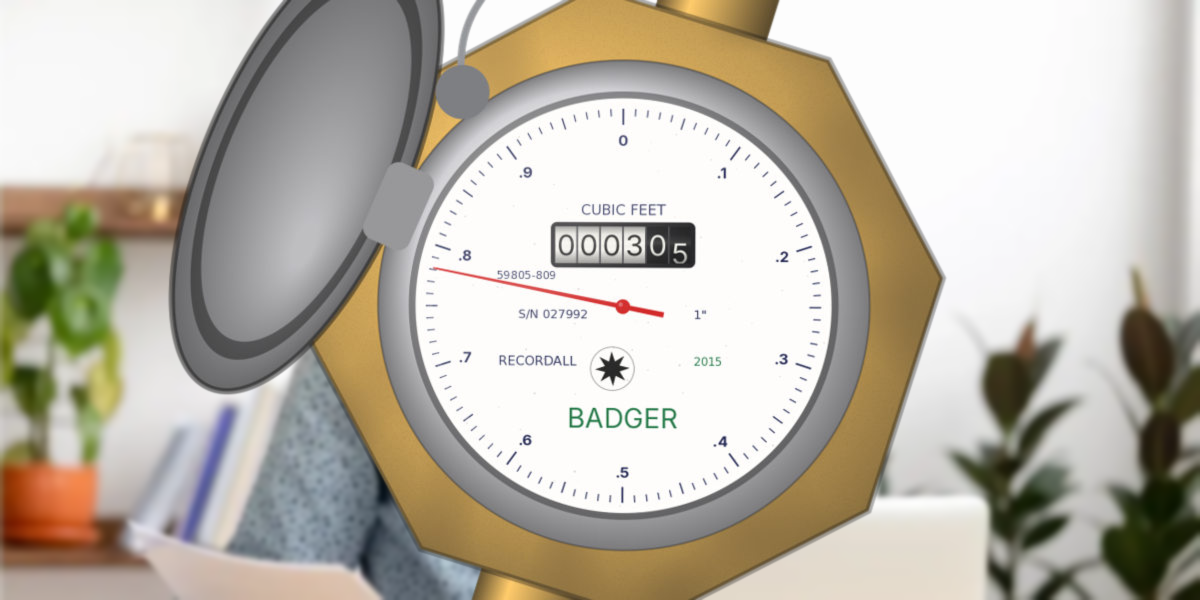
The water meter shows 304.78 ft³
